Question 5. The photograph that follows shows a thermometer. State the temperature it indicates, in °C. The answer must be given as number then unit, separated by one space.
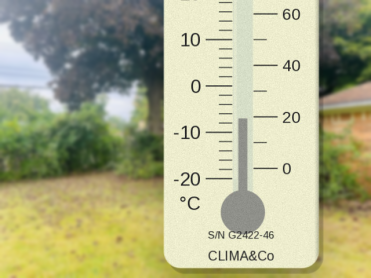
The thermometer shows -7 °C
